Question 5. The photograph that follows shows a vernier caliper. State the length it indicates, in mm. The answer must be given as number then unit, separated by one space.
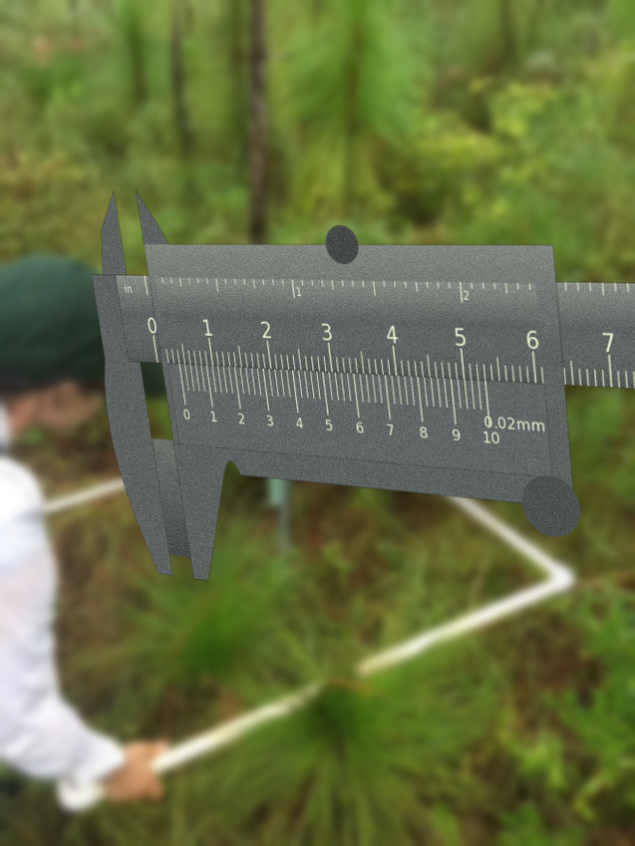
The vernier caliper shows 4.0 mm
